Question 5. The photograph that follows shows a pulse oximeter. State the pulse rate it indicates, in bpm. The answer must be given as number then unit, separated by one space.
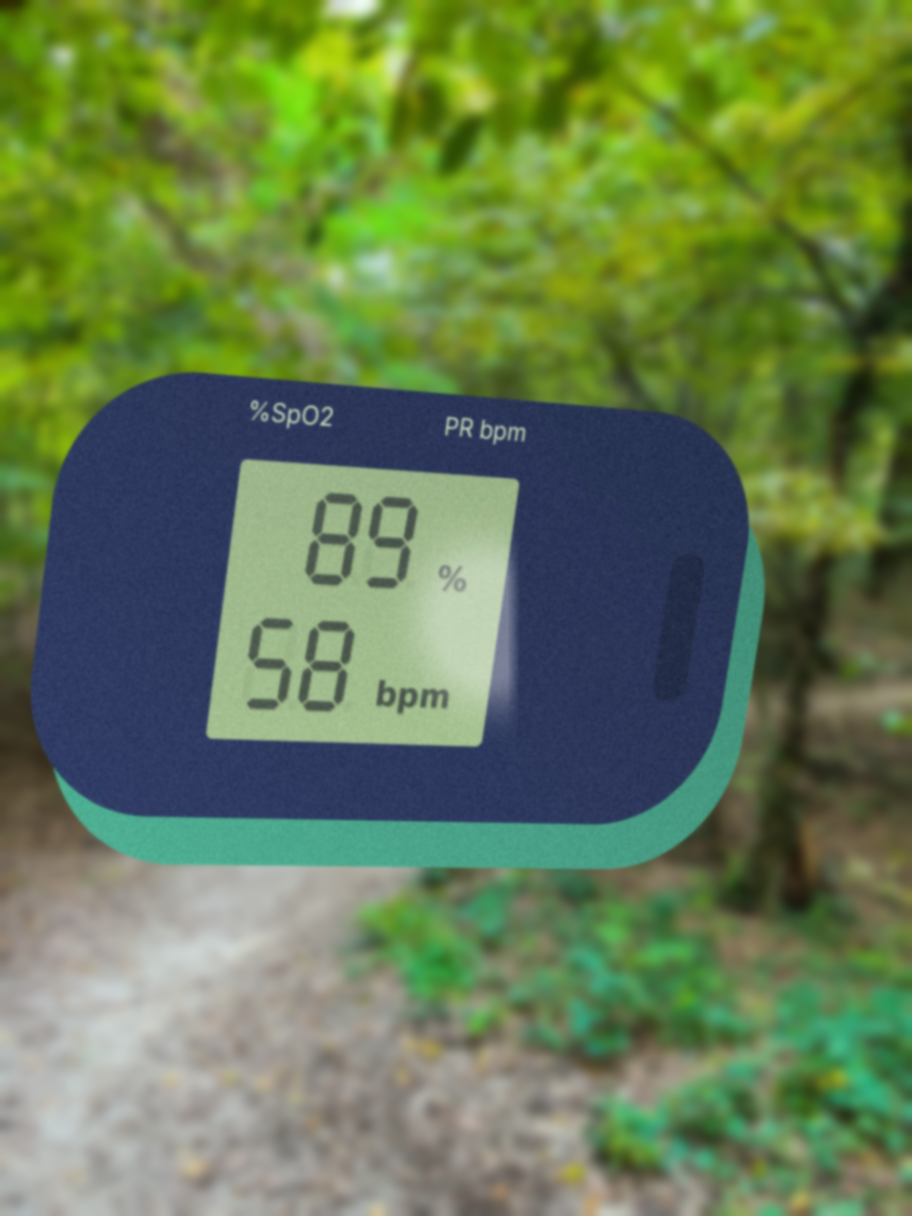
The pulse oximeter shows 58 bpm
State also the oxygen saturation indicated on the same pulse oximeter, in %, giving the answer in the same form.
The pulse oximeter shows 89 %
